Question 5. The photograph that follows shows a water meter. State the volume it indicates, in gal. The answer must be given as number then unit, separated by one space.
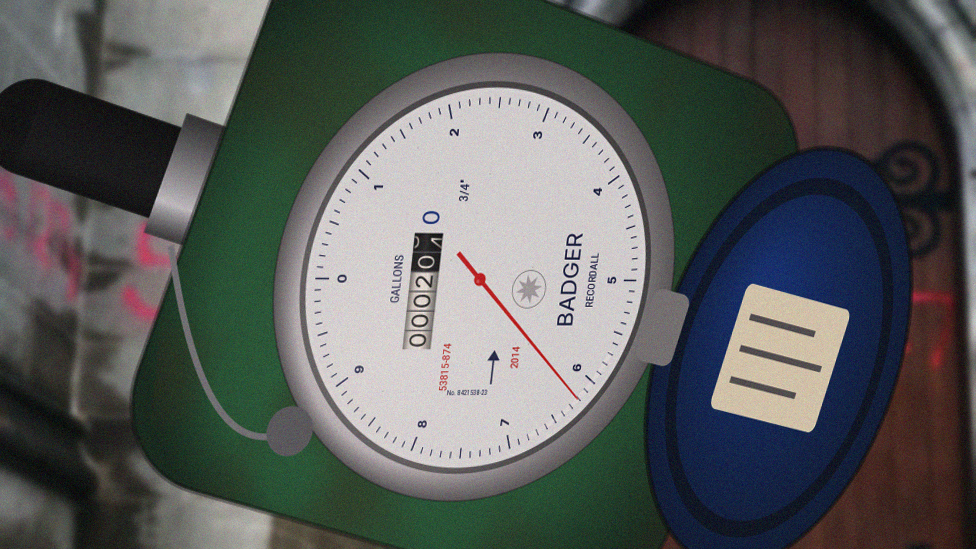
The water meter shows 2036.2 gal
